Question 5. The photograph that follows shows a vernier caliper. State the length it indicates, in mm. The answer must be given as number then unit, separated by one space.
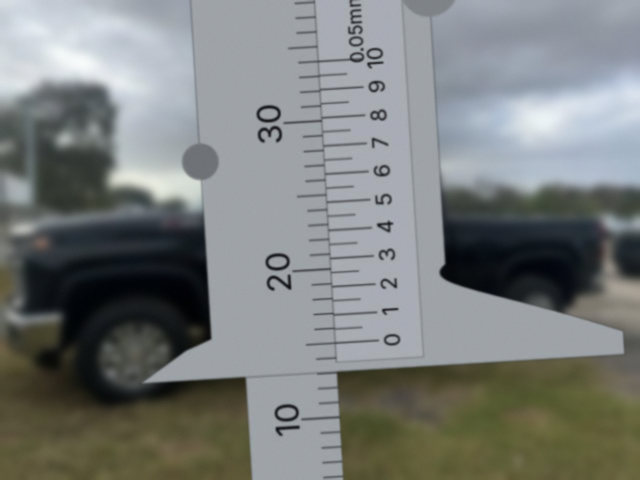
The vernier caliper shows 15.0 mm
